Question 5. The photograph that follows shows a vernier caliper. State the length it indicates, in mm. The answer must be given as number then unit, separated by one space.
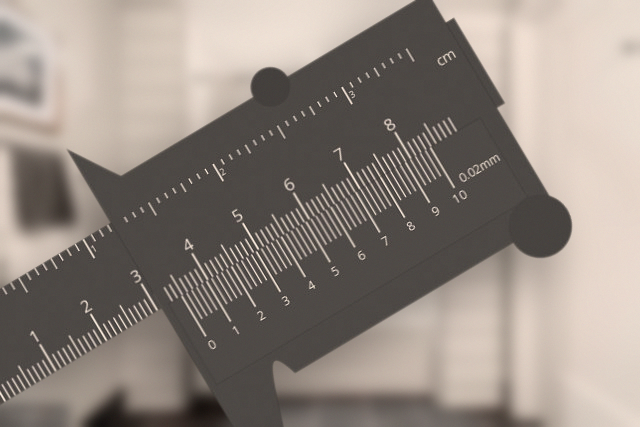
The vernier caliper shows 34.8 mm
